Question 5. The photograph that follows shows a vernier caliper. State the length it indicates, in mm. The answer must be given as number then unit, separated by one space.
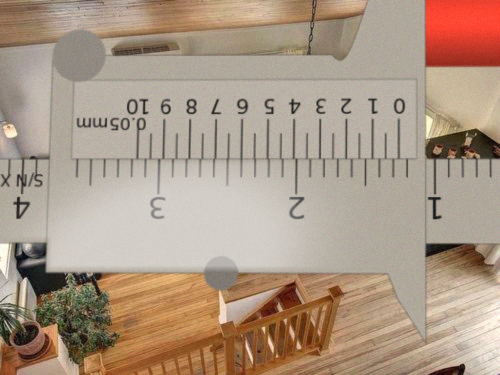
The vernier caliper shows 12.6 mm
